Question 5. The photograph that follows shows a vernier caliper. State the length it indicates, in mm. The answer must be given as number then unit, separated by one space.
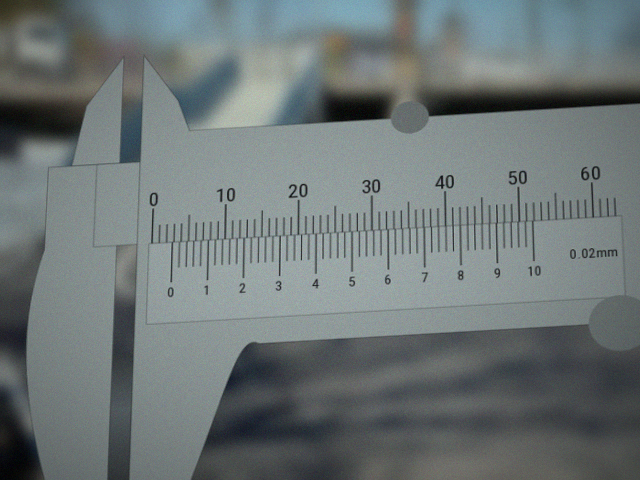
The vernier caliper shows 2.8 mm
